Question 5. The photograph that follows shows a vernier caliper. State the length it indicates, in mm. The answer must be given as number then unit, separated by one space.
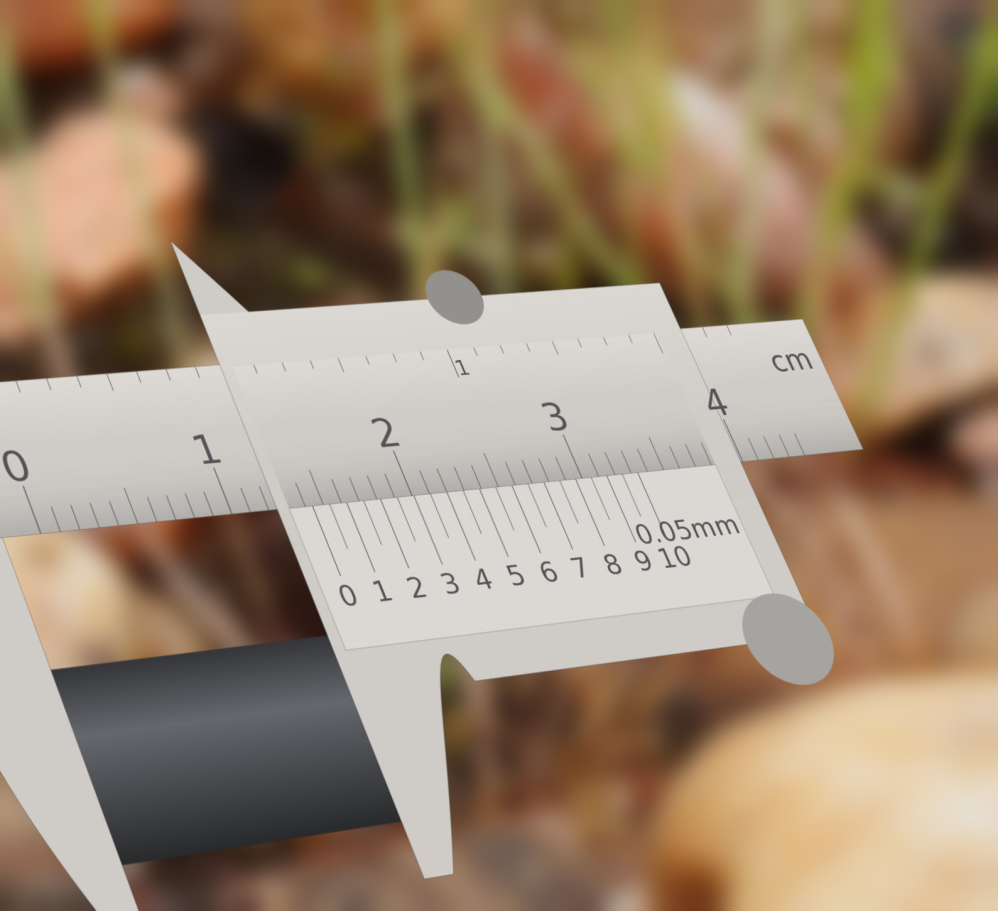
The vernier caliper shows 14.4 mm
